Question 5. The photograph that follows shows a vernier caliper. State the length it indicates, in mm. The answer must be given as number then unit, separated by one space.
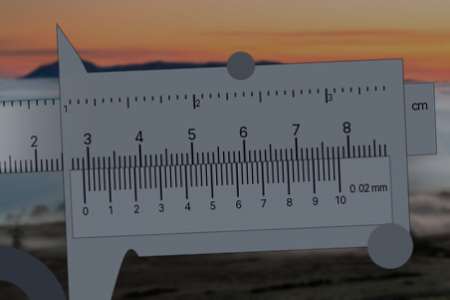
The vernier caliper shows 29.0 mm
